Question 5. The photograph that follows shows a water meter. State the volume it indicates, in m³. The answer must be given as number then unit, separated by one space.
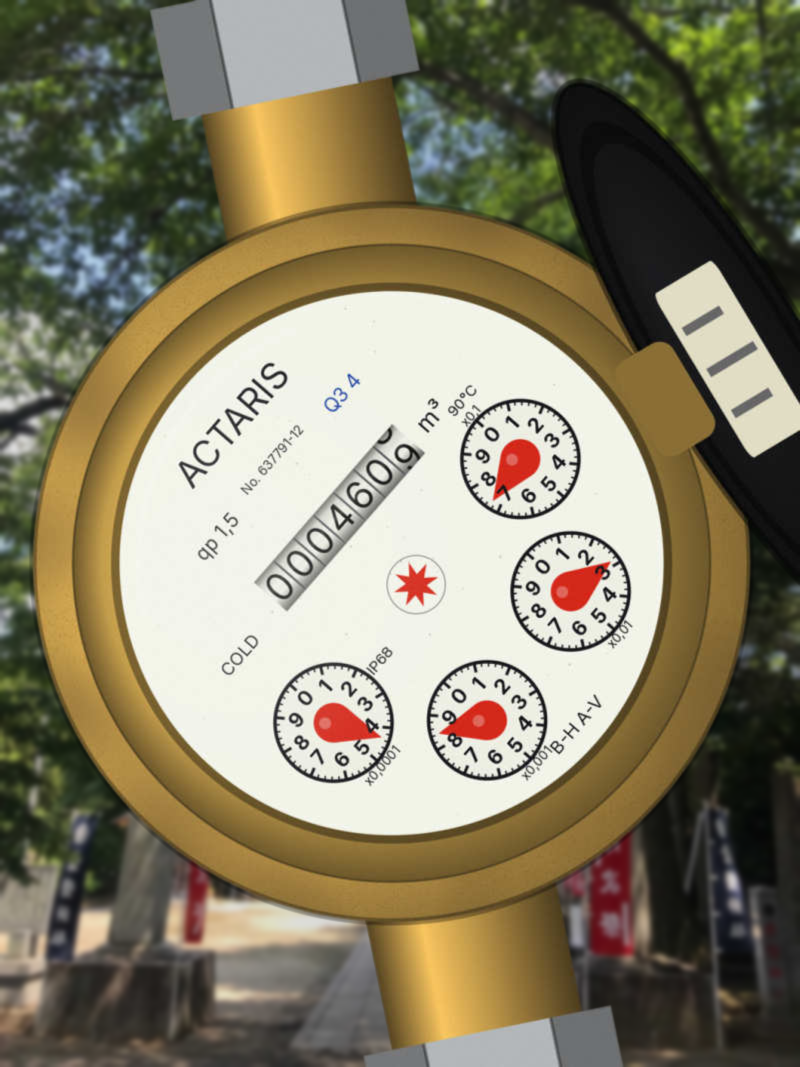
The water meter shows 4608.7284 m³
